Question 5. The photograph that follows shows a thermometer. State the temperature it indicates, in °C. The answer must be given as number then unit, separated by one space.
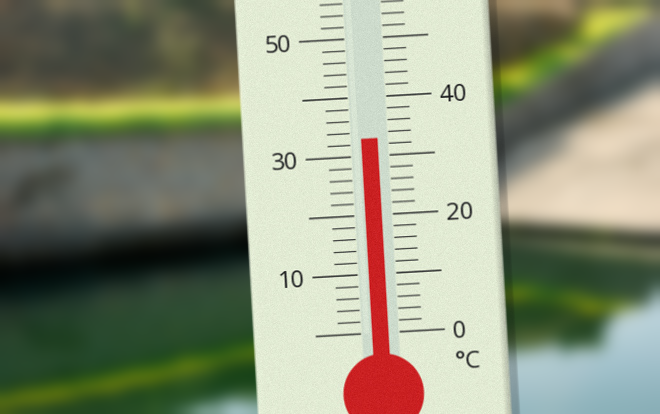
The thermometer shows 33 °C
